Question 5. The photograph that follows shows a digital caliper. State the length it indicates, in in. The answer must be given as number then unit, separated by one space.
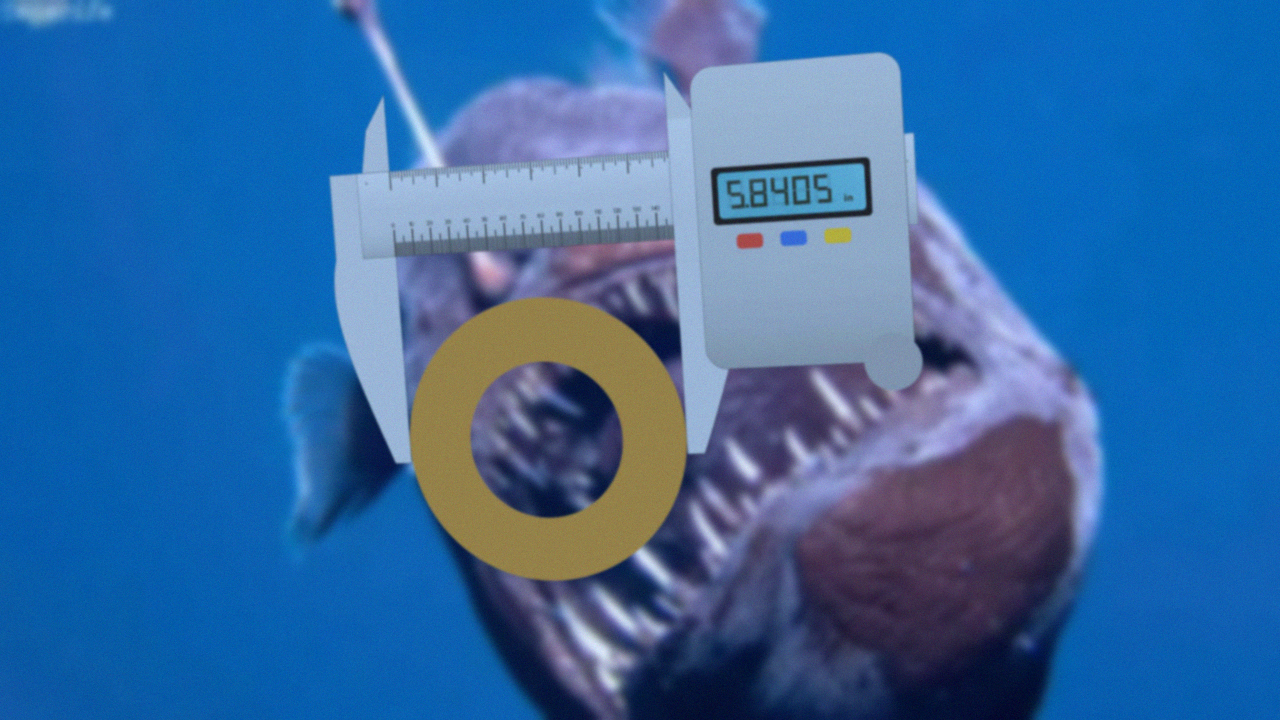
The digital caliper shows 5.8405 in
